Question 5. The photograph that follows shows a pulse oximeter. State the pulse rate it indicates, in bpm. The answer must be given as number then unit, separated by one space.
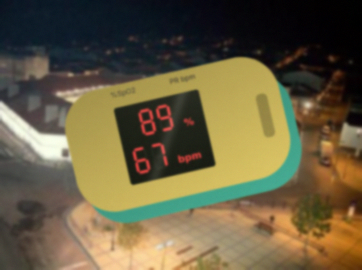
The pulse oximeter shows 67 bpm
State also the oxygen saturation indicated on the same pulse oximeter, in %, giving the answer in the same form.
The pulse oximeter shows 89 %
